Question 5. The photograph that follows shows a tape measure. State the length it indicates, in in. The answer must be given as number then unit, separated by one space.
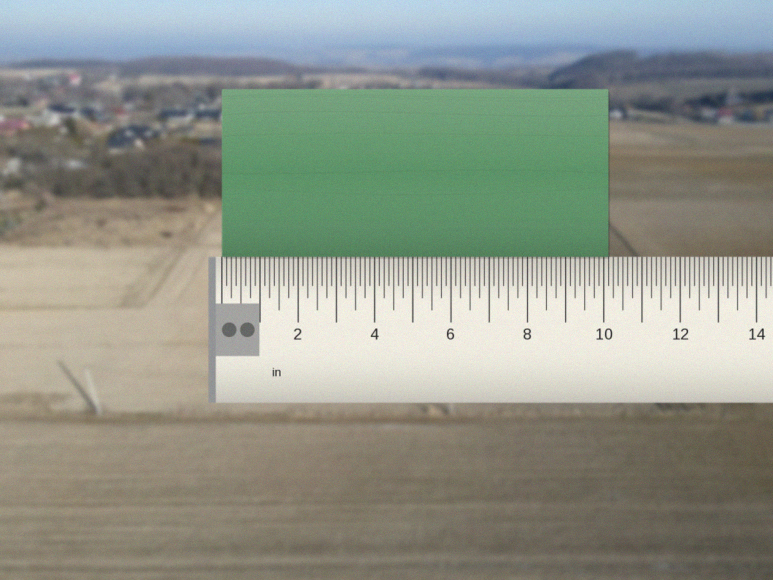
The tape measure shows 10.125 in
